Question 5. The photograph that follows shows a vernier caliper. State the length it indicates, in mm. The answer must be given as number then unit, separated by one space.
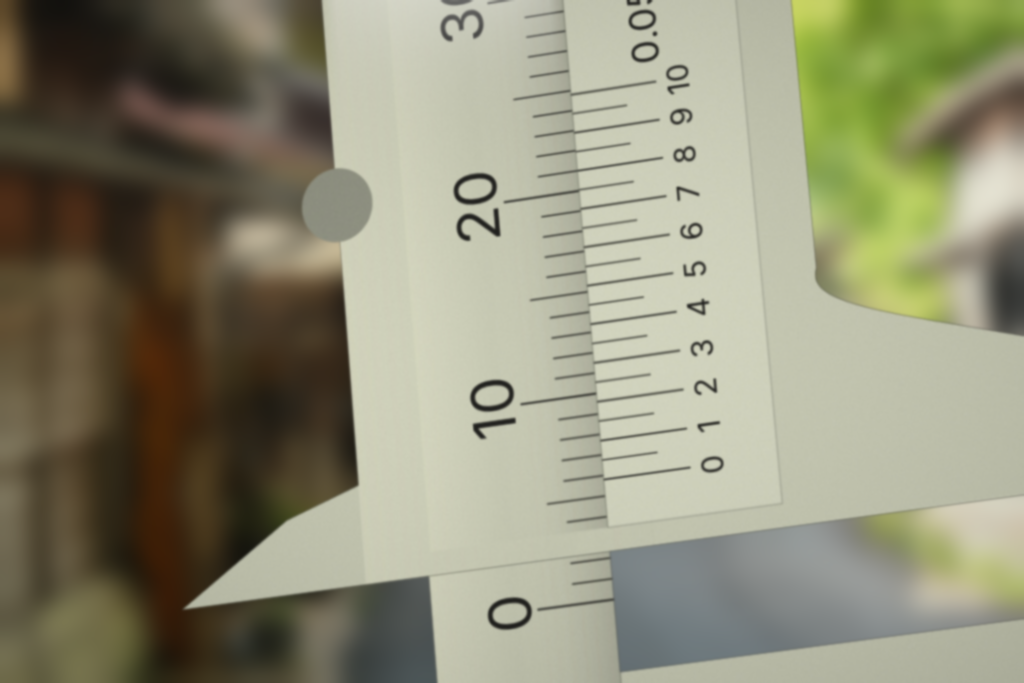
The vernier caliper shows 5.8 mm
